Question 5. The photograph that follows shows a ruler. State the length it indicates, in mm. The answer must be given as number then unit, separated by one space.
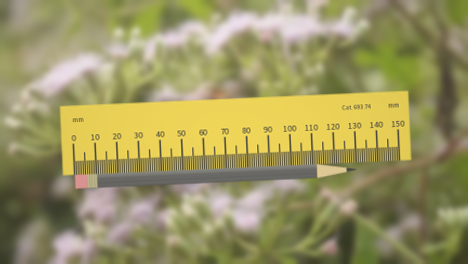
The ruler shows 130 mm
